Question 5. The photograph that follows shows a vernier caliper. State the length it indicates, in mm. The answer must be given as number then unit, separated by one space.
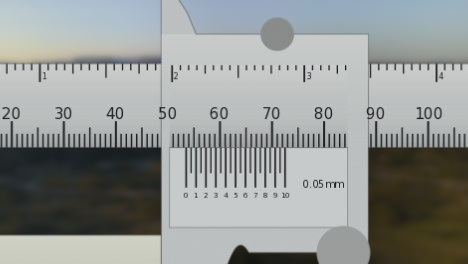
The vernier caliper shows 53.5 mm
